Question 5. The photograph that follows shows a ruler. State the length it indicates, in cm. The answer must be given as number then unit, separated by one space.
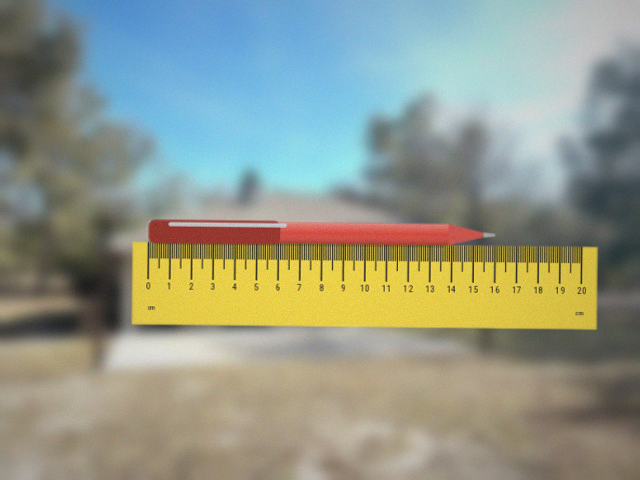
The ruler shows 16 cm
